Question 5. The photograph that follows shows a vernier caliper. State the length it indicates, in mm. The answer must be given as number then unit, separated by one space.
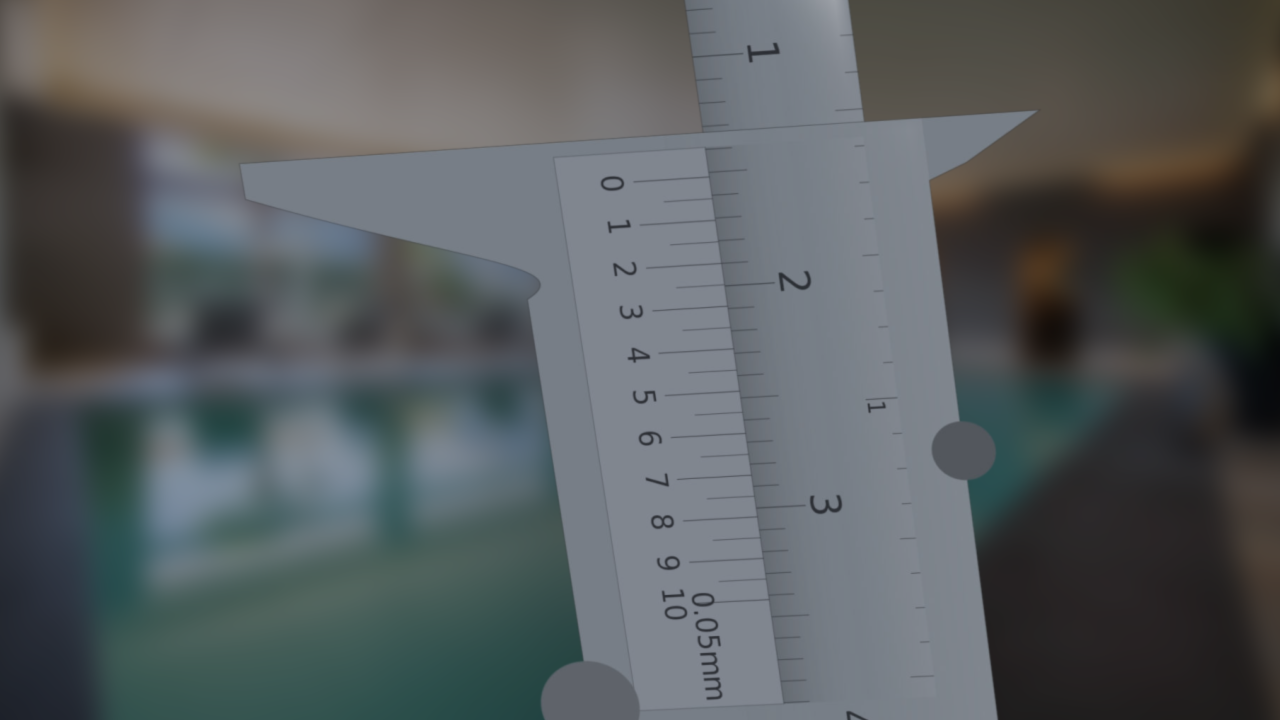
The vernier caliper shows 15.2 mm
